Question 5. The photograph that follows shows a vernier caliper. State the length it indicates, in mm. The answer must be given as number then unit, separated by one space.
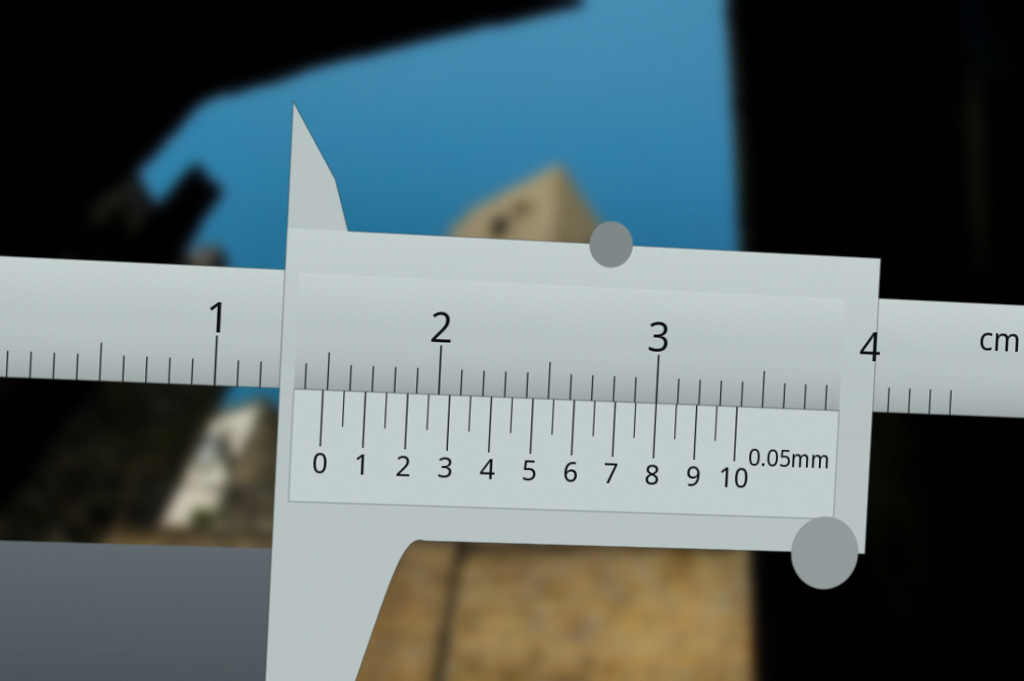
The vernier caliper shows 14.8 mm
